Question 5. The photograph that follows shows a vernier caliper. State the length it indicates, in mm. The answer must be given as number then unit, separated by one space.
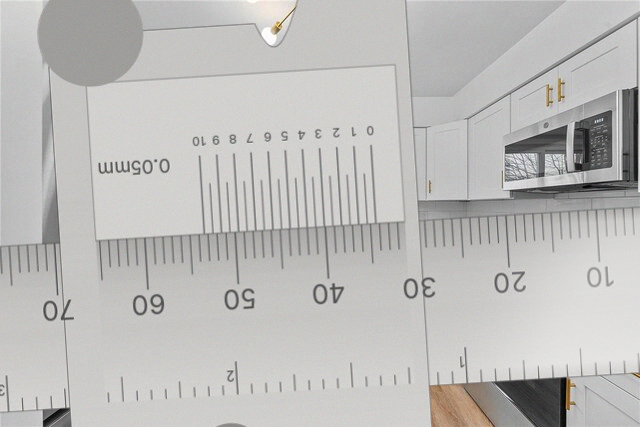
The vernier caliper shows 34.4 mm
